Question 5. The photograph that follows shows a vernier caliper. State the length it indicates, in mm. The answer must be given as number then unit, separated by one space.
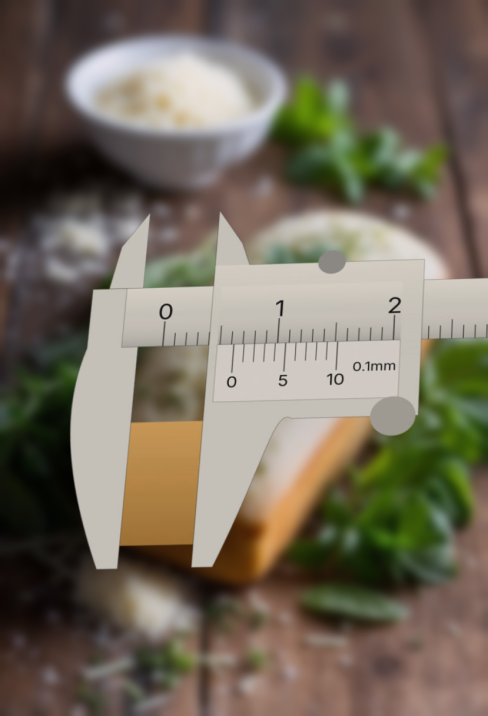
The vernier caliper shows 6.2 mm
